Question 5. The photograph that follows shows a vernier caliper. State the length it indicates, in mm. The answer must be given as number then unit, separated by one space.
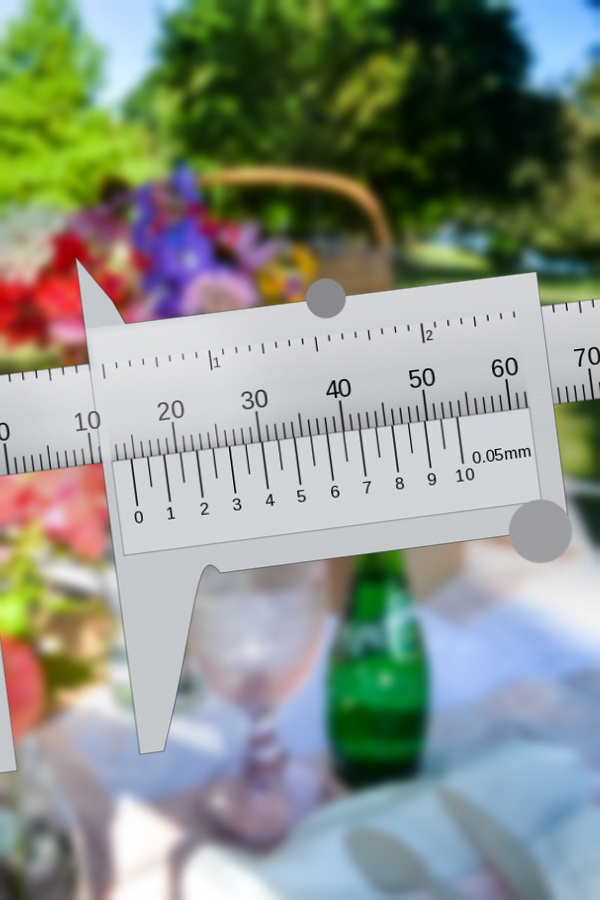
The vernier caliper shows 14.6 mm
